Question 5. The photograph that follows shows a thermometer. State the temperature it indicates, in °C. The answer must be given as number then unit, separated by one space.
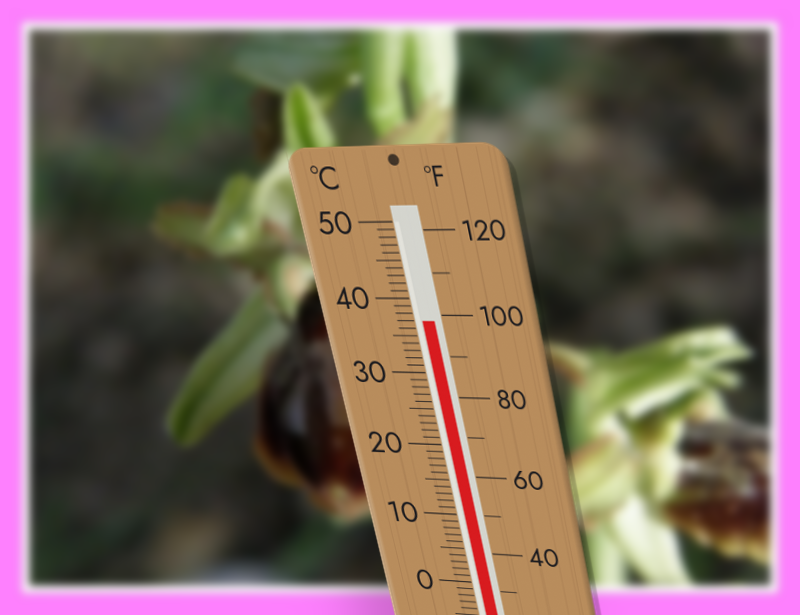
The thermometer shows 37 °C
